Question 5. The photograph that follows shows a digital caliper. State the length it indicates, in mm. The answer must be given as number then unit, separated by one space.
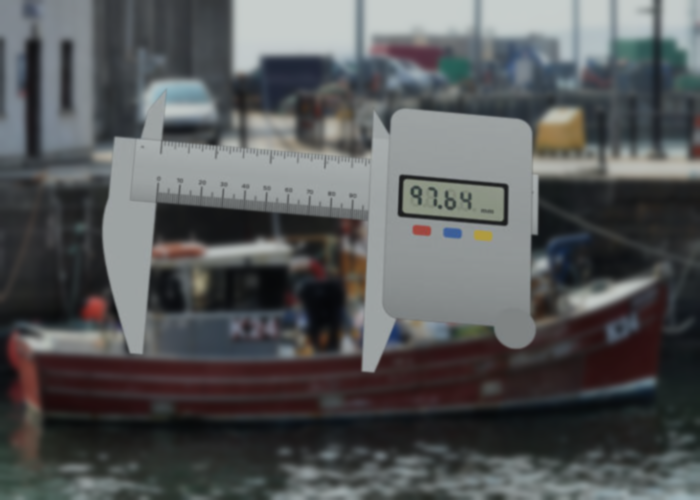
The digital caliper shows 97.64 mm
